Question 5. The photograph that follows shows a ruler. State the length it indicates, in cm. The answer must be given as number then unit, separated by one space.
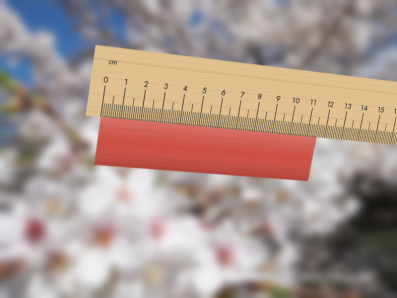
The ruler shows 11.5 cm
